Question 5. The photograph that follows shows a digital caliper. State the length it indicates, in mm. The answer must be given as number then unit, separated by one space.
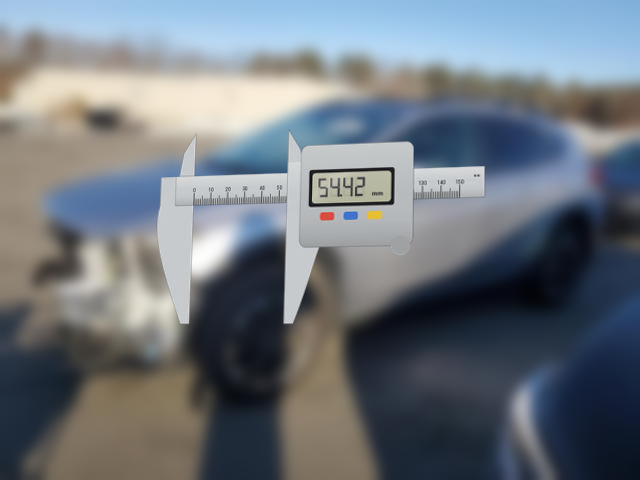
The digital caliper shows 54.42 mm
